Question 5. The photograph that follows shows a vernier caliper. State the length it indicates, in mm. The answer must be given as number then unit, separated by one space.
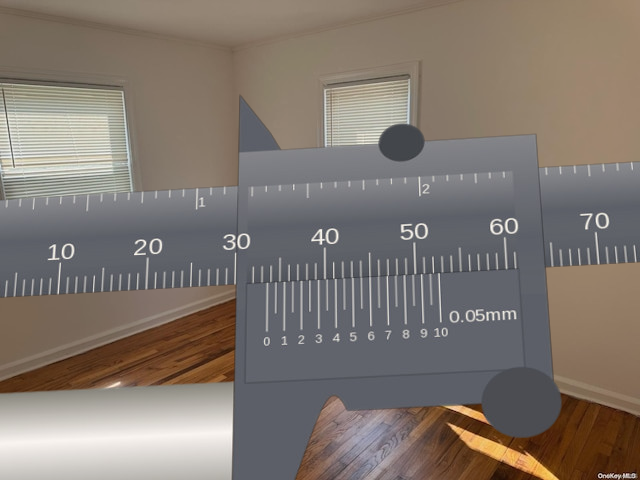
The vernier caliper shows 33.6 mm
